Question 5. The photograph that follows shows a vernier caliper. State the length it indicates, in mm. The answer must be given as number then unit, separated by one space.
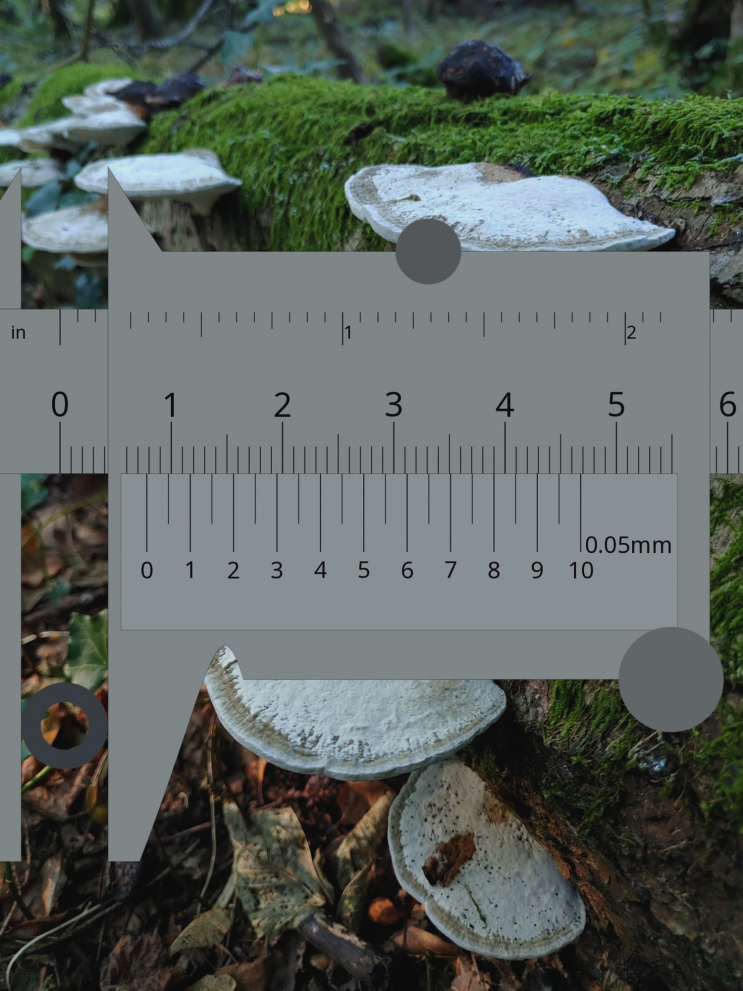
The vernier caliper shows 7.8 mm
